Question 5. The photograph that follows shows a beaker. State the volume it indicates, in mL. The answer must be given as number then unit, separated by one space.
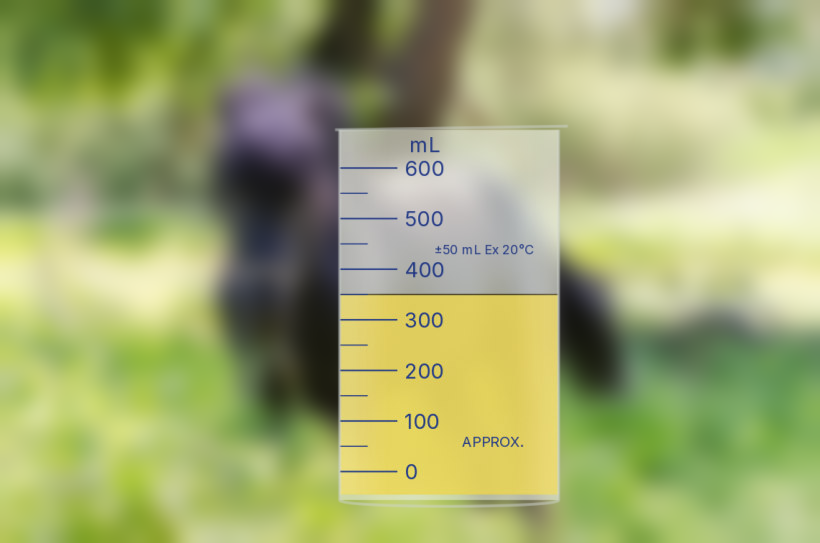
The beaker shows 350 mL
